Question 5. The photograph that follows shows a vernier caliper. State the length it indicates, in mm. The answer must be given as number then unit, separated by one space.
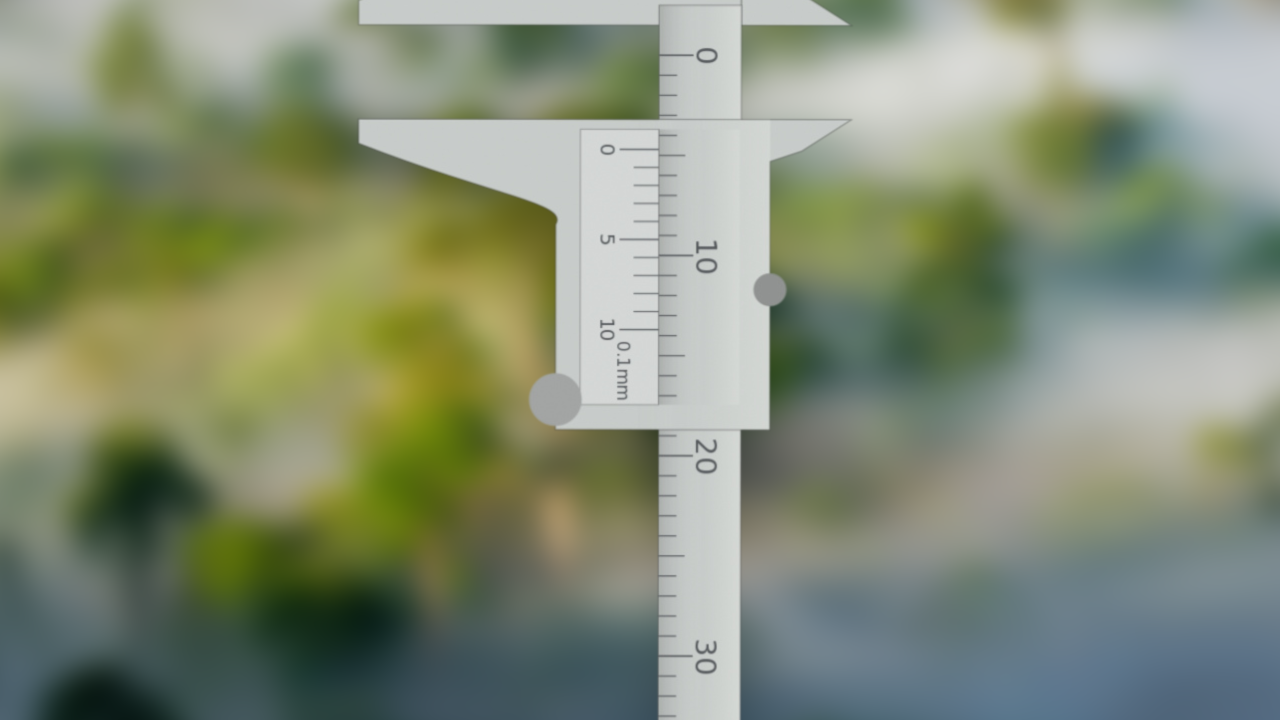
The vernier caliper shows 4.7 mm
